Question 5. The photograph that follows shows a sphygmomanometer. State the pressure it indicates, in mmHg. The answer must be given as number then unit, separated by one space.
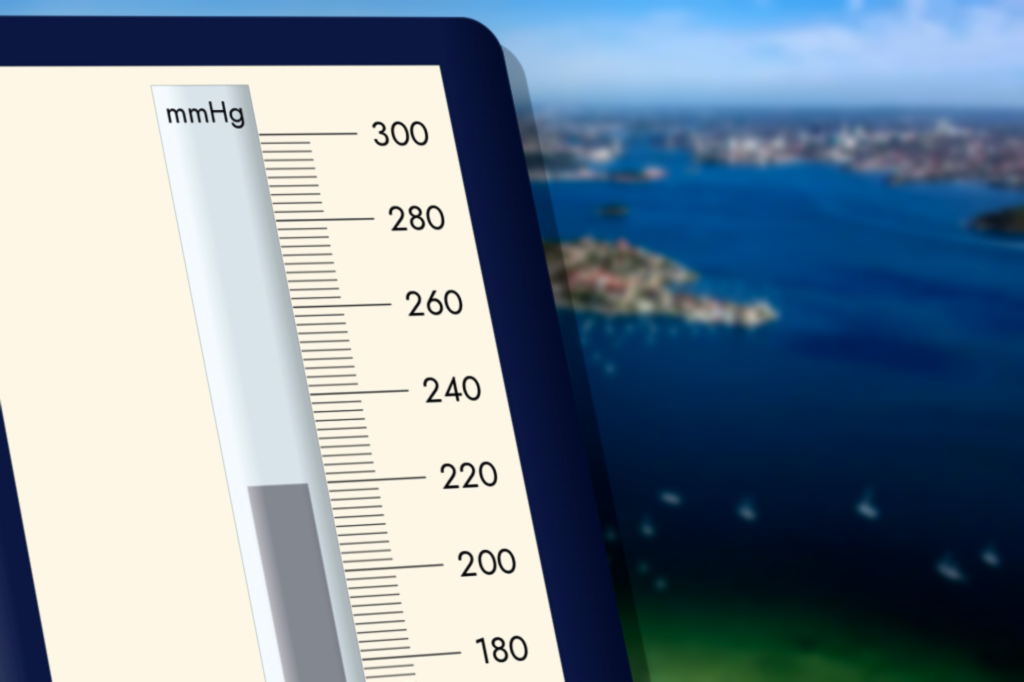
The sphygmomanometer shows 220 mmHg
